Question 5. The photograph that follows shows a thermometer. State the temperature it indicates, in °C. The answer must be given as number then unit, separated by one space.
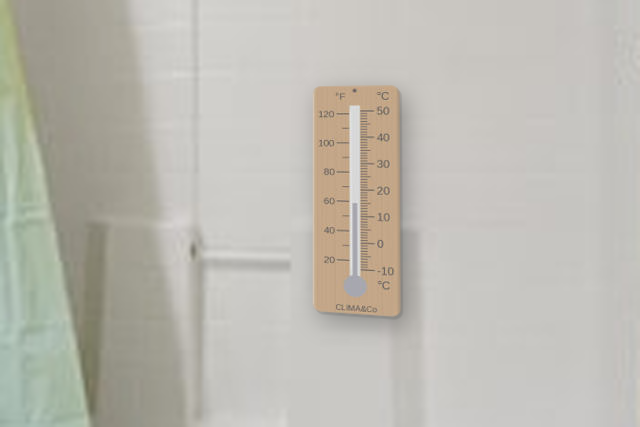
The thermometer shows 15 °C
